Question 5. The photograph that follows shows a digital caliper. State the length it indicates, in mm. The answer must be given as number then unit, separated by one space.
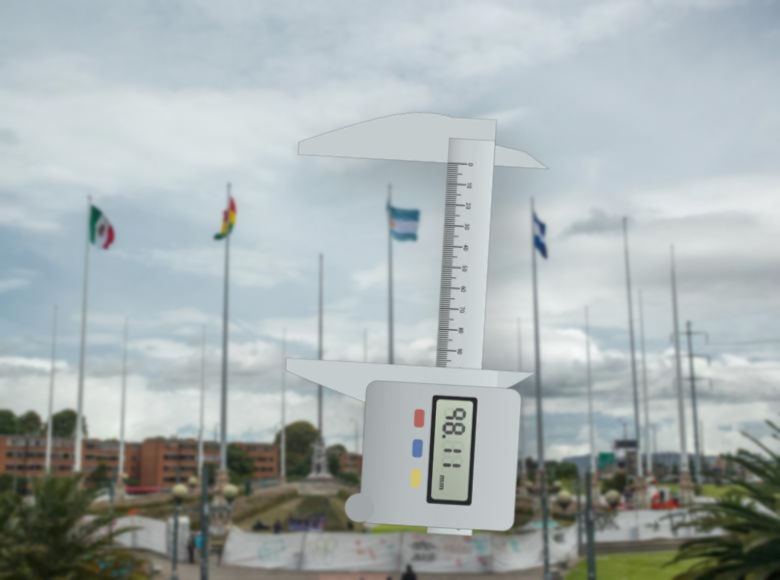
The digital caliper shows 98.11 mm
